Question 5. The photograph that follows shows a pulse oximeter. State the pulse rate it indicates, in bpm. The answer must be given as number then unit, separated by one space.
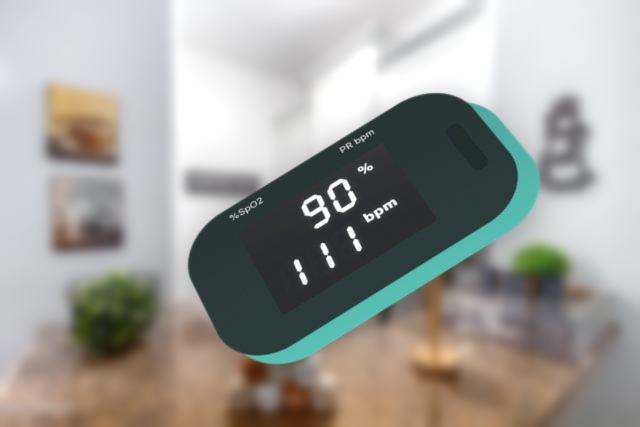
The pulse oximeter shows 111 bpm
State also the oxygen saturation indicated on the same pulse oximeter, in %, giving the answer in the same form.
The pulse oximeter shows 90 %
